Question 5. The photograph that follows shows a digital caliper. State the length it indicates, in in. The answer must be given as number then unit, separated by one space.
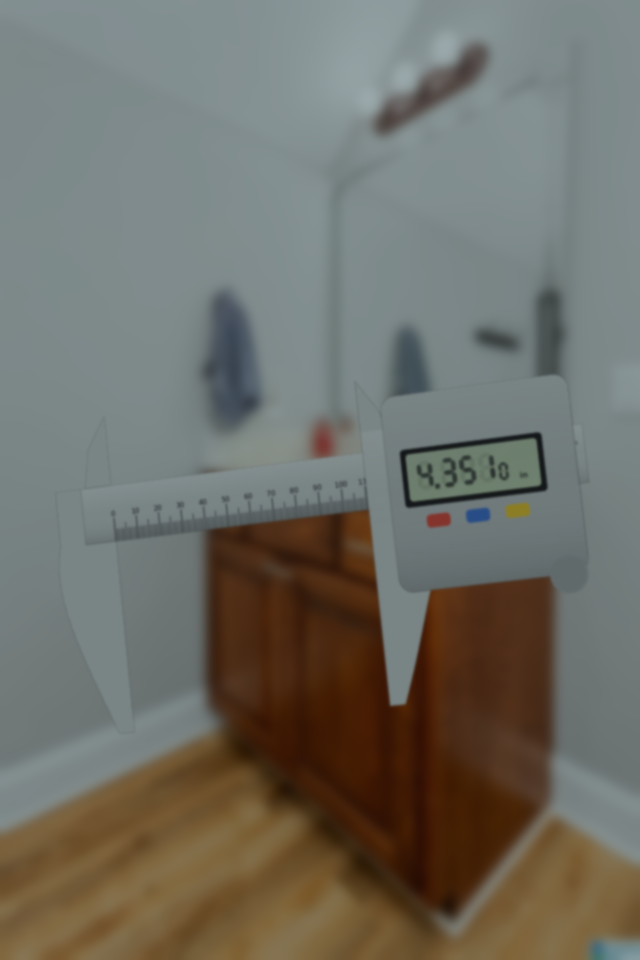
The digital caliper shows 4.3510 in
